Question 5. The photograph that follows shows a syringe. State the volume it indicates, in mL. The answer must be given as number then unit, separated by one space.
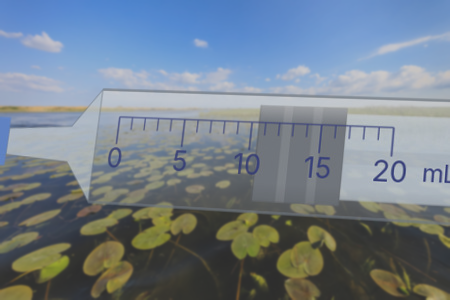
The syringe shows 10.5 mL
